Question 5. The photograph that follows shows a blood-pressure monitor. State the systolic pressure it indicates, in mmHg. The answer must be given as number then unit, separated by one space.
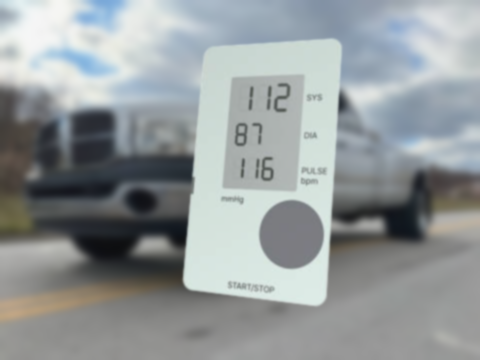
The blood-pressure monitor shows 112 mmHg
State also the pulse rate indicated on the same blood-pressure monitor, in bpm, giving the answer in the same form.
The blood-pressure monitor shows 116 bpm
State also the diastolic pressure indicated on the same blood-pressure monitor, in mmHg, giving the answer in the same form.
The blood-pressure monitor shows 87 mmHg
